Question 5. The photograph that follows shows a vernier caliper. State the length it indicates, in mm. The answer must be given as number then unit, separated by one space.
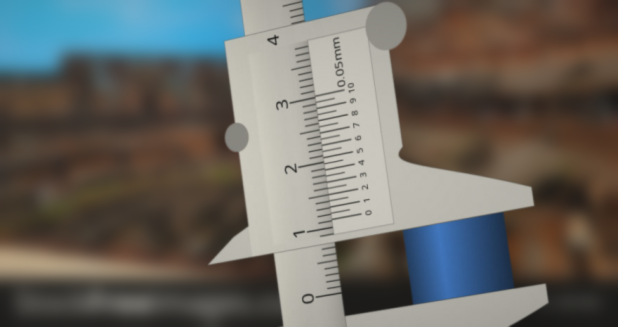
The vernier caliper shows 11.2 mm
